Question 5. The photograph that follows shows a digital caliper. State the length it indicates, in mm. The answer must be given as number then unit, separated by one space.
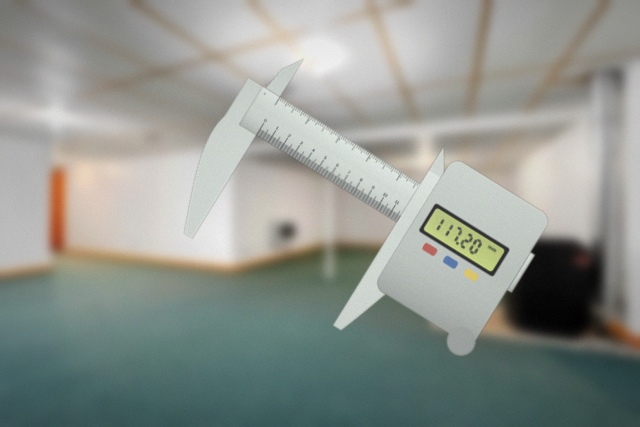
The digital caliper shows 117.20 mm
